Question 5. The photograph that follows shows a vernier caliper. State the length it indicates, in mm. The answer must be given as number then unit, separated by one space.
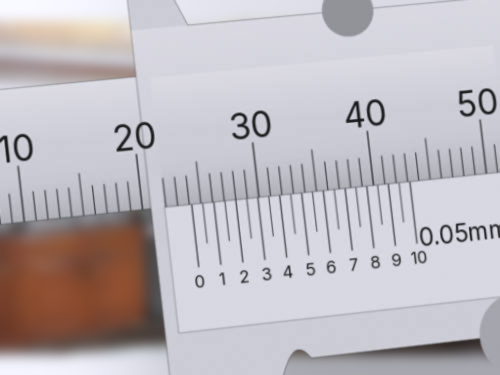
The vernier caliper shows 24.2 mm
